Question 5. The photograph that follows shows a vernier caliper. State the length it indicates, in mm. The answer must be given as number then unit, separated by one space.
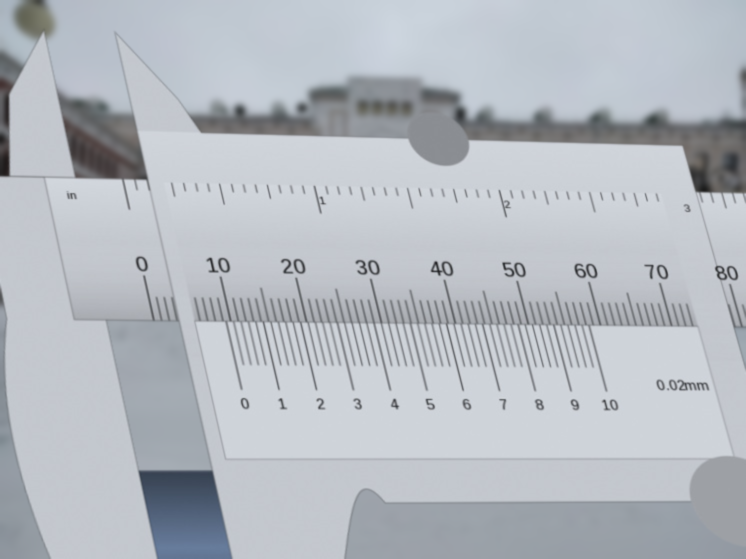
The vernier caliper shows 9.4 mm
